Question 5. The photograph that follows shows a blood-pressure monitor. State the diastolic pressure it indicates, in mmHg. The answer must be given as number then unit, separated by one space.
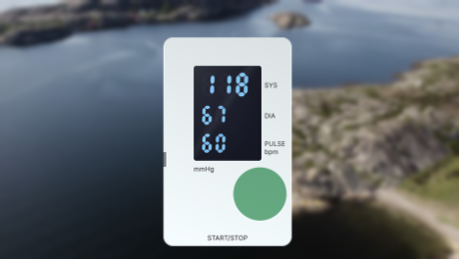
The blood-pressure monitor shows 67 mmHg
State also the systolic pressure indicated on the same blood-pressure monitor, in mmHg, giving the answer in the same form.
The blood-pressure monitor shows 118 mmHg
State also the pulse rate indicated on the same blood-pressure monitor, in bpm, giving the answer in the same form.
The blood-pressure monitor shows 60 bpm
